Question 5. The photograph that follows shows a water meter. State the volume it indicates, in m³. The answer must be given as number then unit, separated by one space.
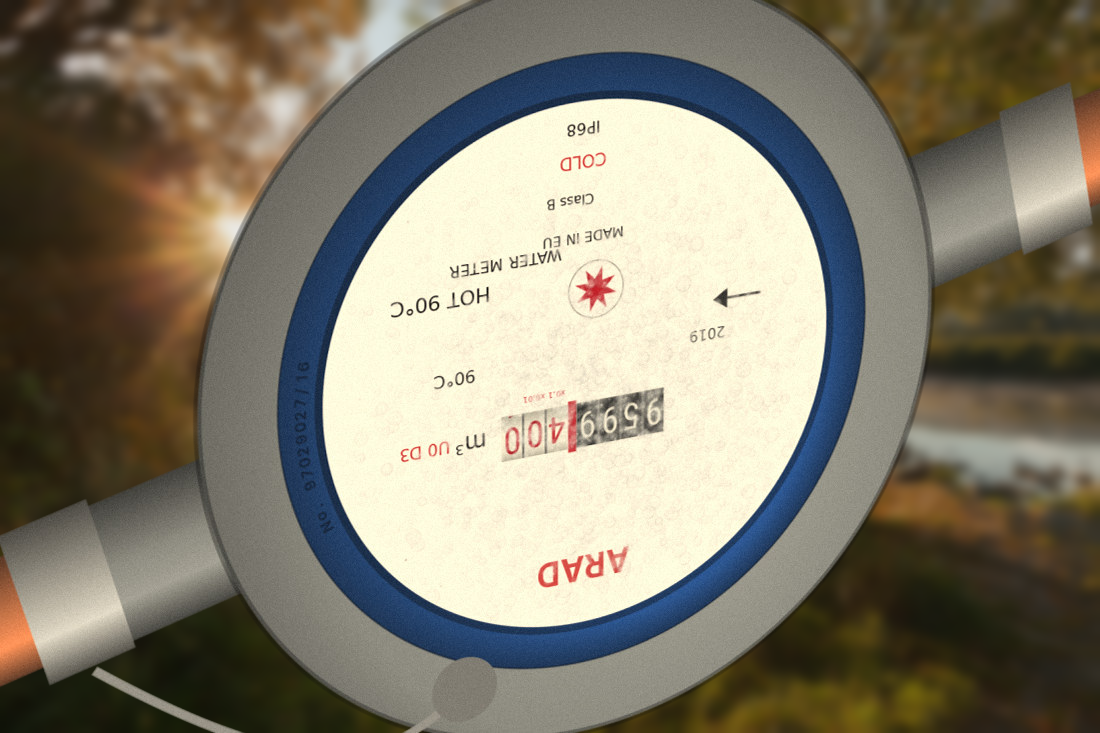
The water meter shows 9599.400 m³
